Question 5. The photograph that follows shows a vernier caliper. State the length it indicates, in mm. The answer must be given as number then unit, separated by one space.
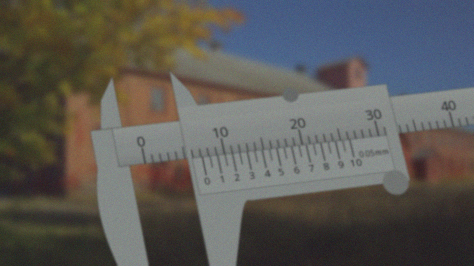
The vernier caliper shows 7.2 mm
